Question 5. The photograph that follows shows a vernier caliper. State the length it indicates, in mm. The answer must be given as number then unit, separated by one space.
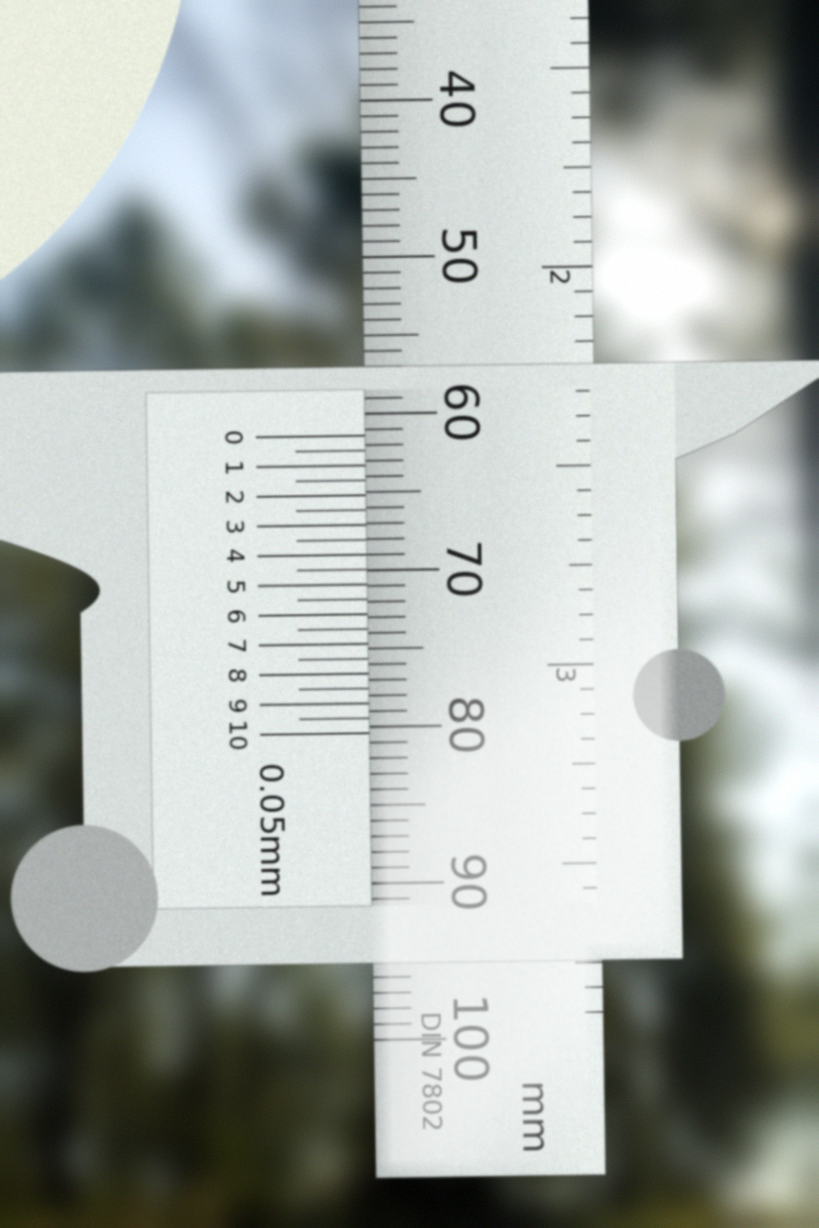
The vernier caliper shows 61.4 mm
